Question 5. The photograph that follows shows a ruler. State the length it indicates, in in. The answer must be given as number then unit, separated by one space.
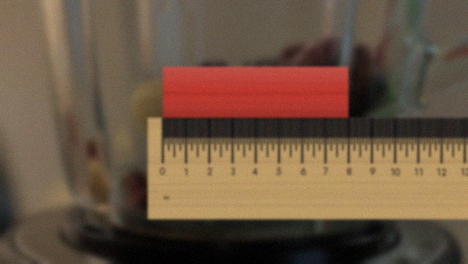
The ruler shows 8 in
